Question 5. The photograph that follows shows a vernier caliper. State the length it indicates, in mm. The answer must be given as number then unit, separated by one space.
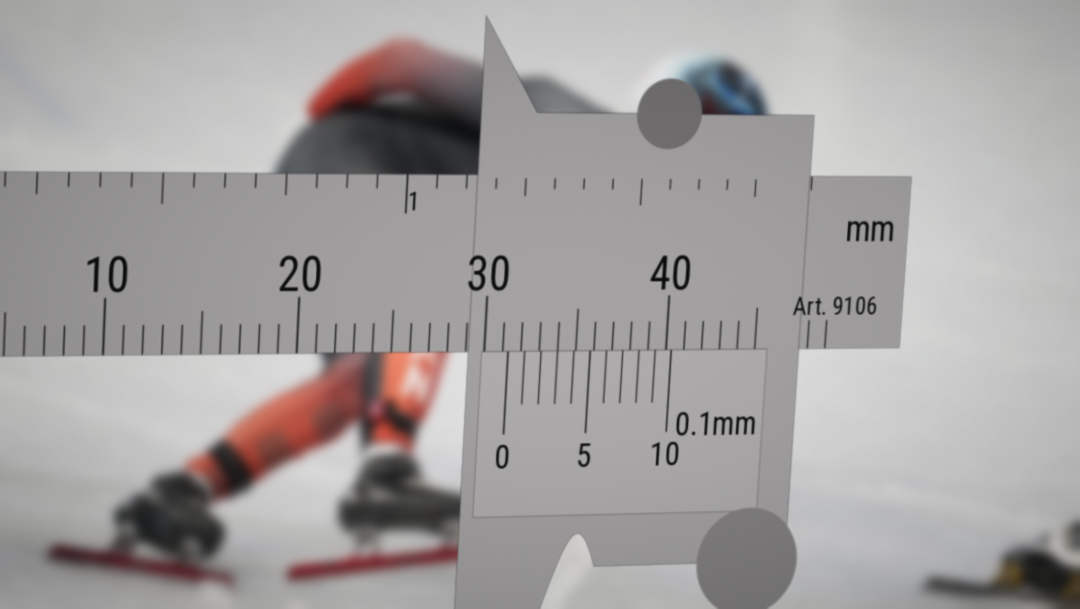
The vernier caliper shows 31.3 mm
